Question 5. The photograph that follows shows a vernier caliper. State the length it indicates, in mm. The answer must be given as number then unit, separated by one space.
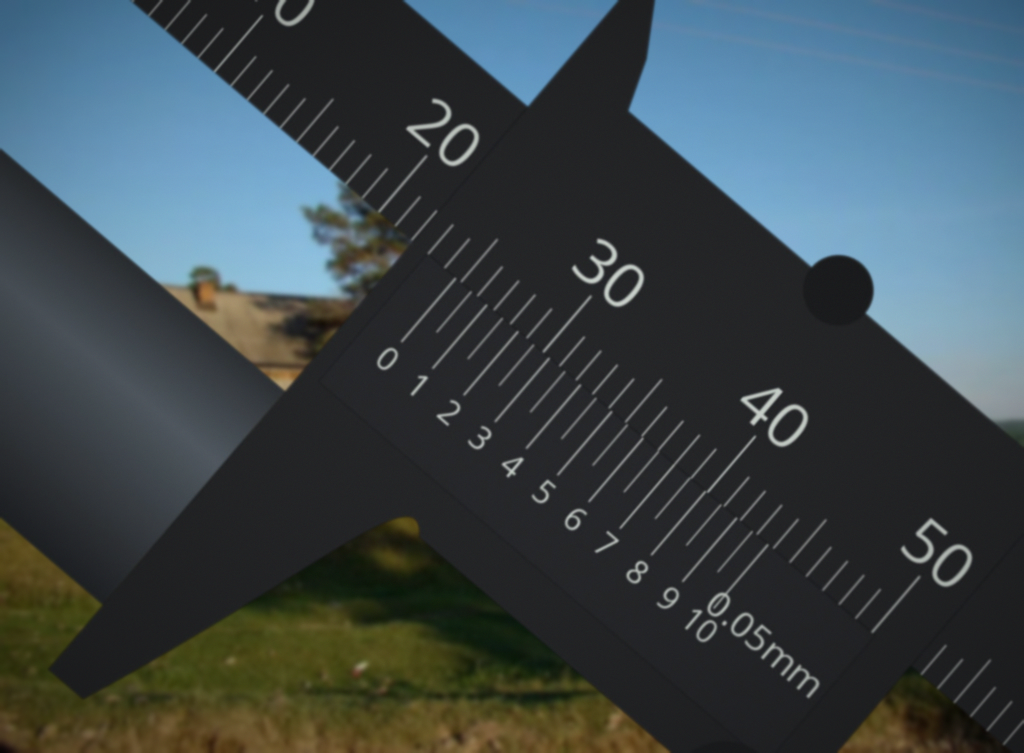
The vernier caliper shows 24.7 mm
